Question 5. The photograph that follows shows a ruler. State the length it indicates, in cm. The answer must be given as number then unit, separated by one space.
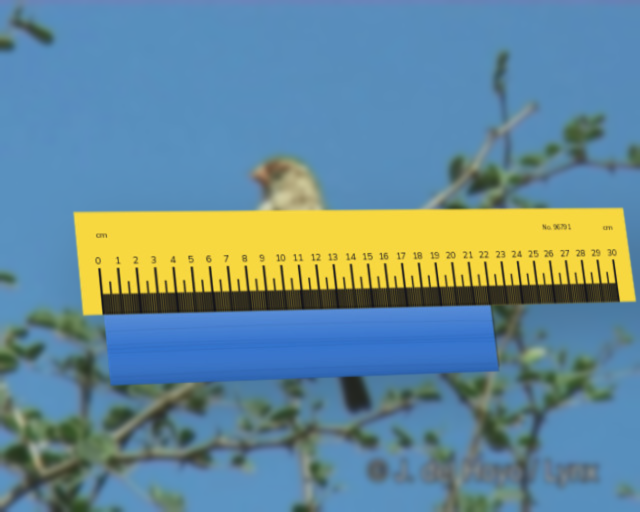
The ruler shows 22 cm
